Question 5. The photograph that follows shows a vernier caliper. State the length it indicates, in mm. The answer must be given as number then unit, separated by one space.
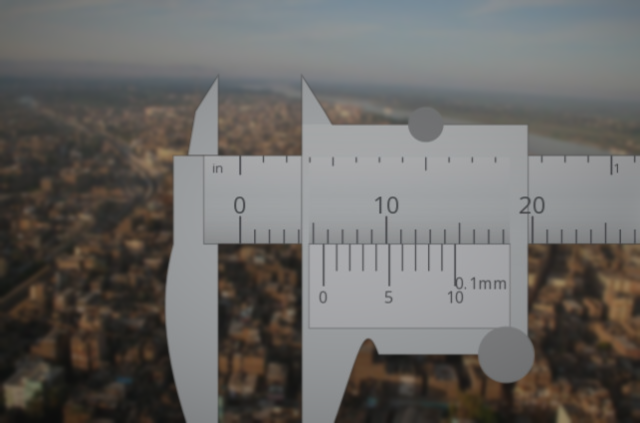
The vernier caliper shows 5.7 mm
